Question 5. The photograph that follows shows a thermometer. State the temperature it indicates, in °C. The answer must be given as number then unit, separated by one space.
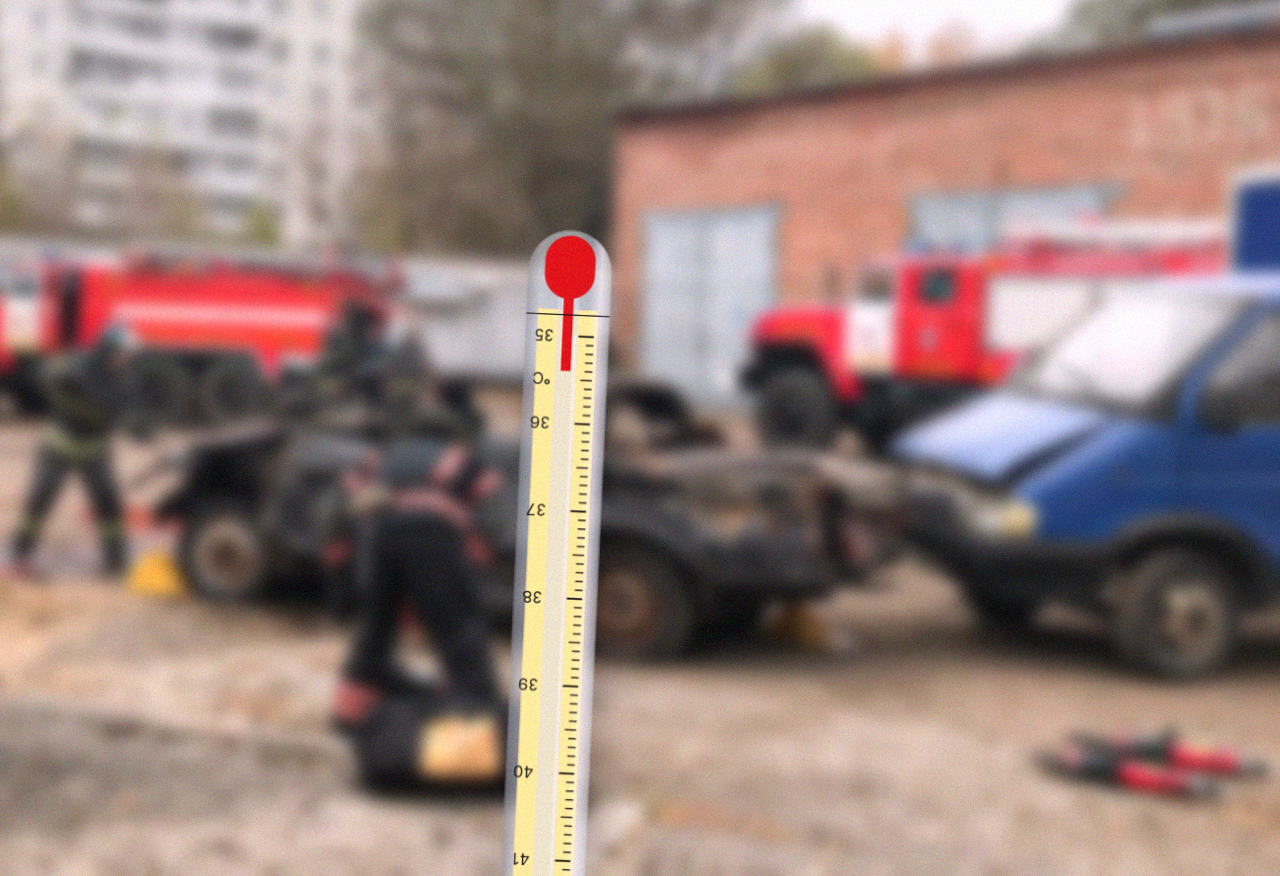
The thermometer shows 35.4 °C
